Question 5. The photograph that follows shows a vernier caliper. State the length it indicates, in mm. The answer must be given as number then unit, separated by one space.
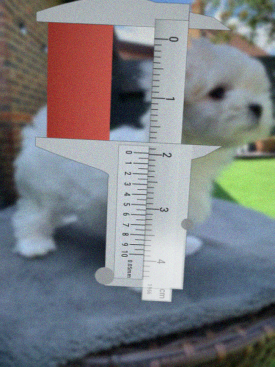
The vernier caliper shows 19.8 mm
